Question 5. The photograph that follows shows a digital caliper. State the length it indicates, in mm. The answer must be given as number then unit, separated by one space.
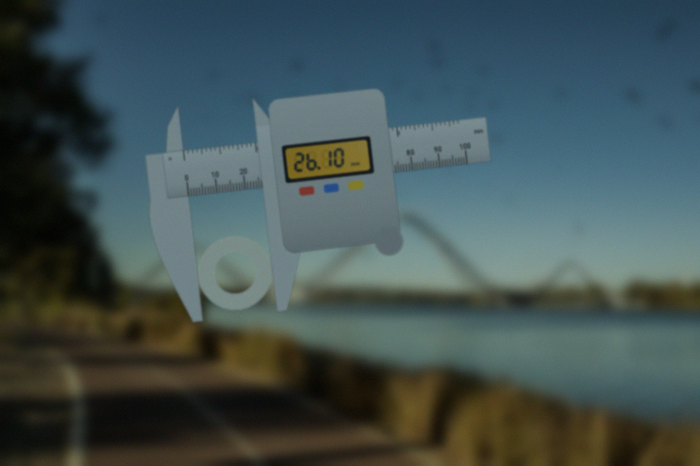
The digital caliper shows 26.10 mm
